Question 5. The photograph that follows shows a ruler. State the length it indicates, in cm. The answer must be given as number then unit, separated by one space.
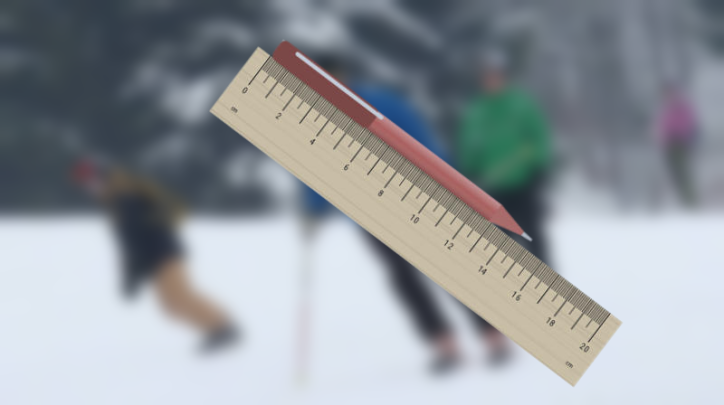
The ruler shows 15 cm
